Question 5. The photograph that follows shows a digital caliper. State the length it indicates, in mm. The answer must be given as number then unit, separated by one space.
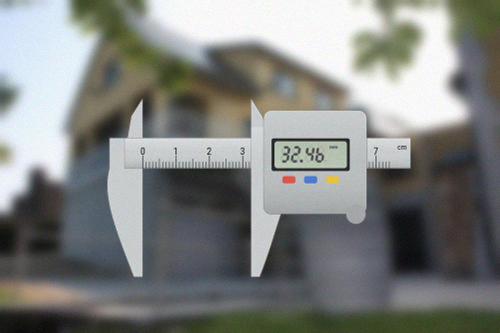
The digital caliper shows 32.46 mm
